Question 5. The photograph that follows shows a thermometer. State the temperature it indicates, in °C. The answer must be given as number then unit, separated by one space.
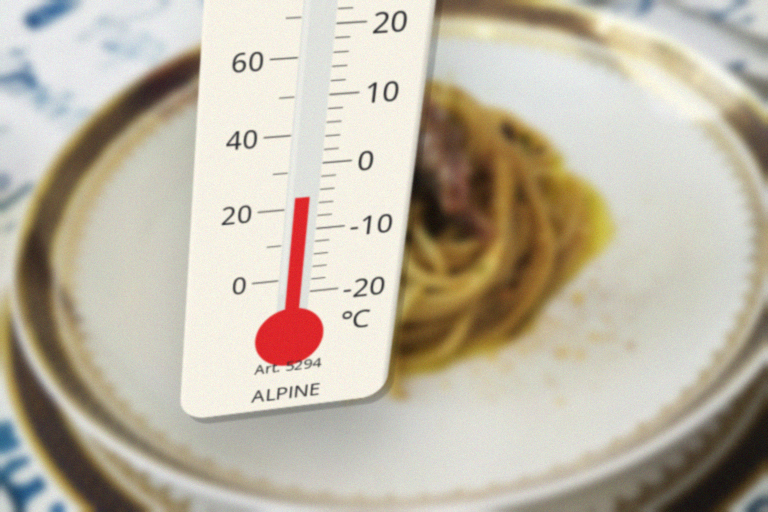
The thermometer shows -5 °C
